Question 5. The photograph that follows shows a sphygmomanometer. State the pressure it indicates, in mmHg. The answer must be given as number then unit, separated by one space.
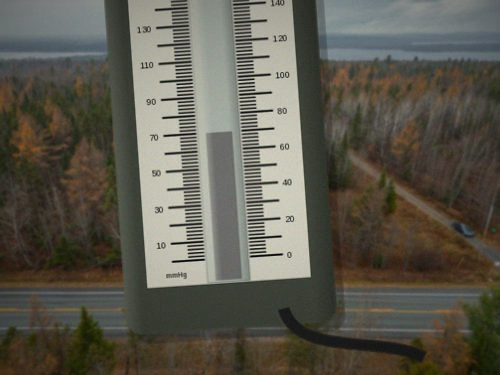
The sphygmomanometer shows 70 mmHg
